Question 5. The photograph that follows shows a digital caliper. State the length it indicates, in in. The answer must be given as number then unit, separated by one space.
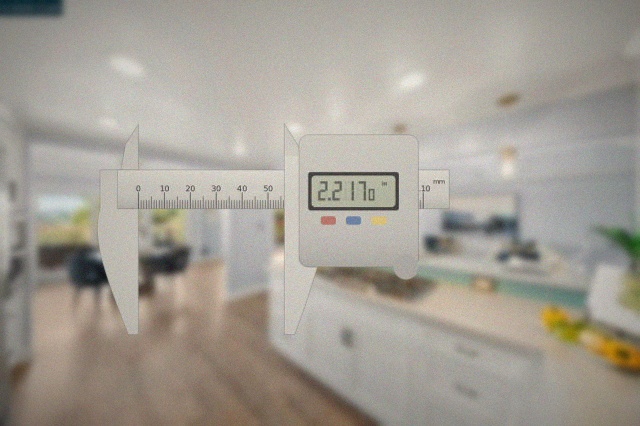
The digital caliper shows 2.2170 in
